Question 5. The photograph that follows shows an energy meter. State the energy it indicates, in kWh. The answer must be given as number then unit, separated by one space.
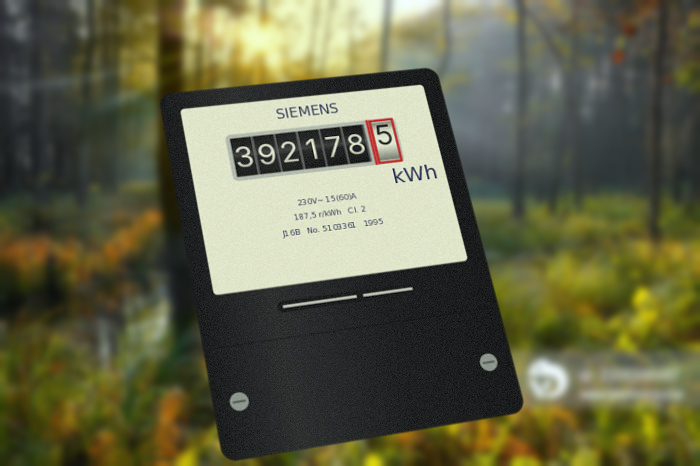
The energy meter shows 392178.5 kWh
